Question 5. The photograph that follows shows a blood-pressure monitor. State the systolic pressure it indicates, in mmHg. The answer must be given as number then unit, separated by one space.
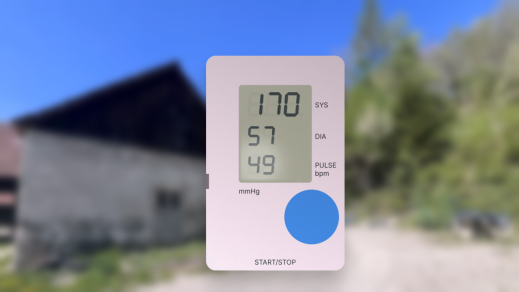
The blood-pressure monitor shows 170 mmHg
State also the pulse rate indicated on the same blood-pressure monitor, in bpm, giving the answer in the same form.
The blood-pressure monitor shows 49 bpm
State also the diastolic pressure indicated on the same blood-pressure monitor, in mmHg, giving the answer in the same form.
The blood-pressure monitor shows 57 mmHg
